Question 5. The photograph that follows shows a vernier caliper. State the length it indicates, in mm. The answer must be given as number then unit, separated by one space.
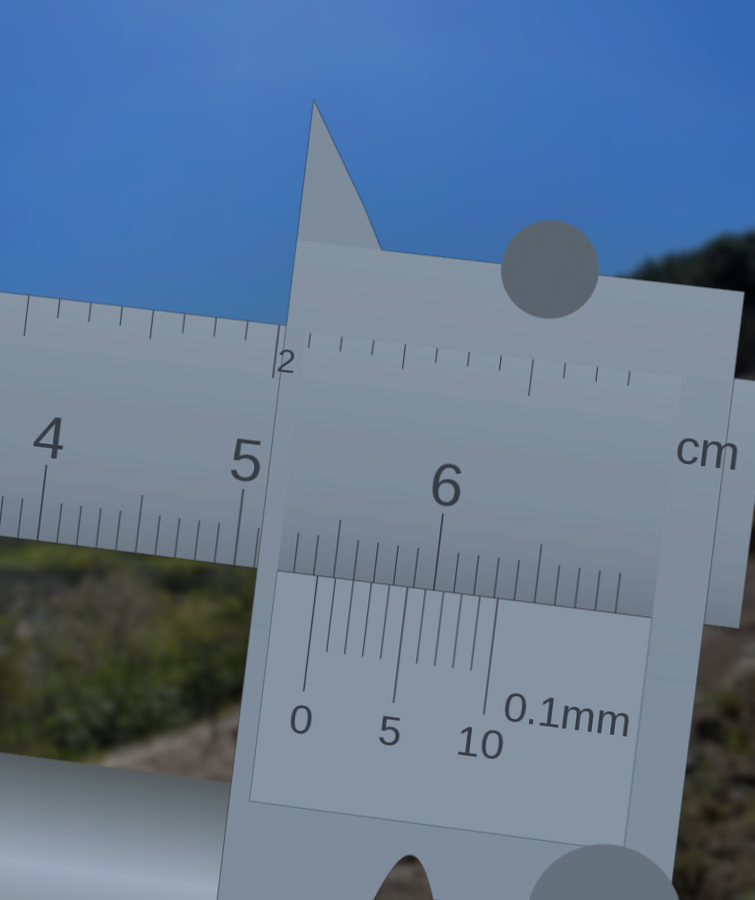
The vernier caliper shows 54.2 mm
